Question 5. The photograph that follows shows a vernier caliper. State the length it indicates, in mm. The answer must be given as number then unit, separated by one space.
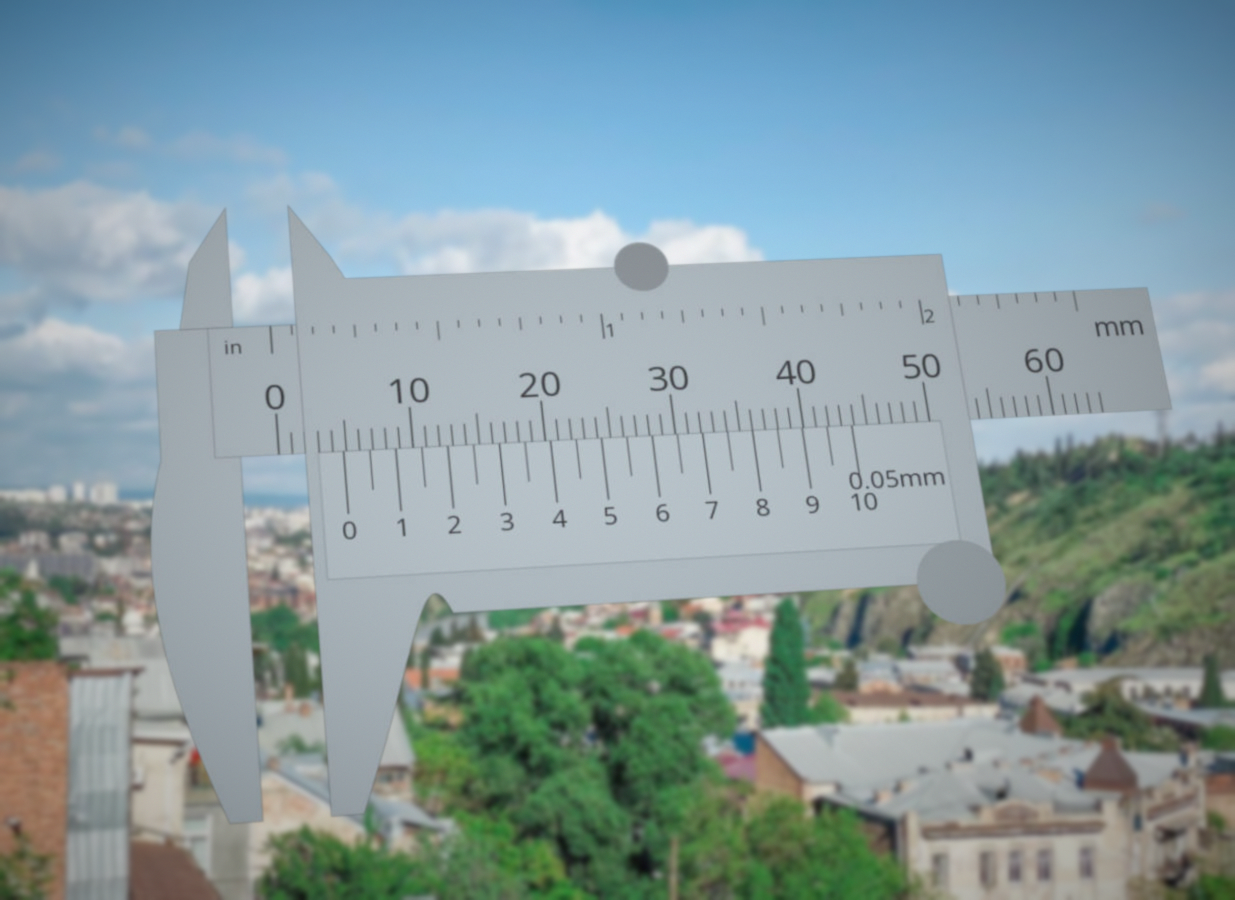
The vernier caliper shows 4.8 mm
